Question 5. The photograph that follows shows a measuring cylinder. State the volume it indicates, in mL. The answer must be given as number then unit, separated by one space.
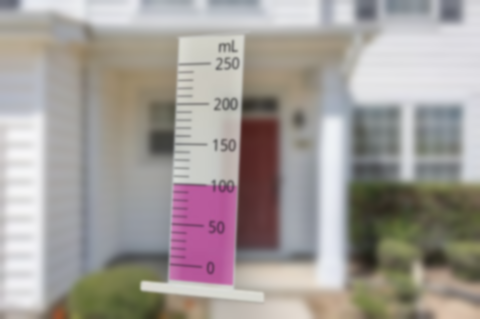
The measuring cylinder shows 100 mL
